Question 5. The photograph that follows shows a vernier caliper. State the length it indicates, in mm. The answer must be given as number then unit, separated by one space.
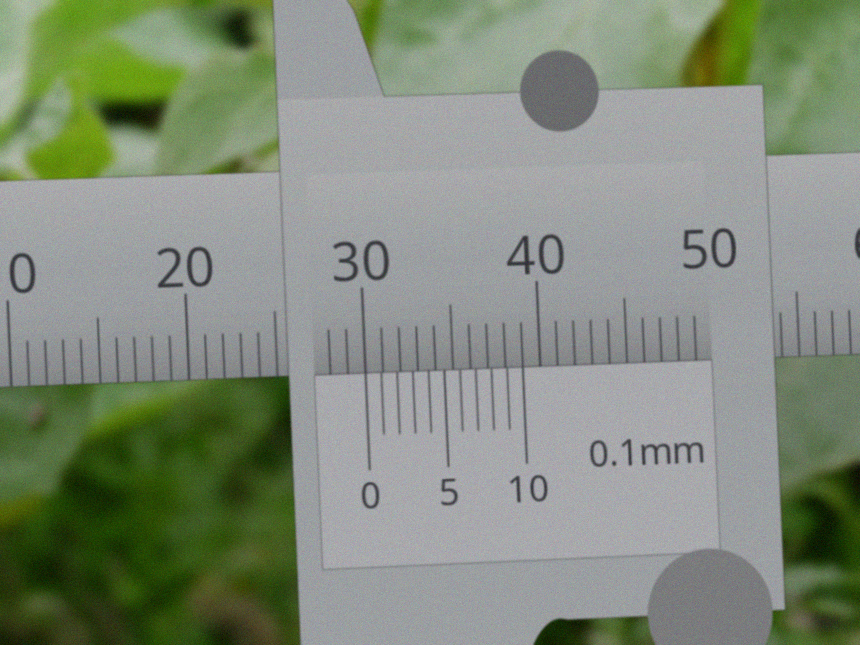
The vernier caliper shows 30.0 mm
